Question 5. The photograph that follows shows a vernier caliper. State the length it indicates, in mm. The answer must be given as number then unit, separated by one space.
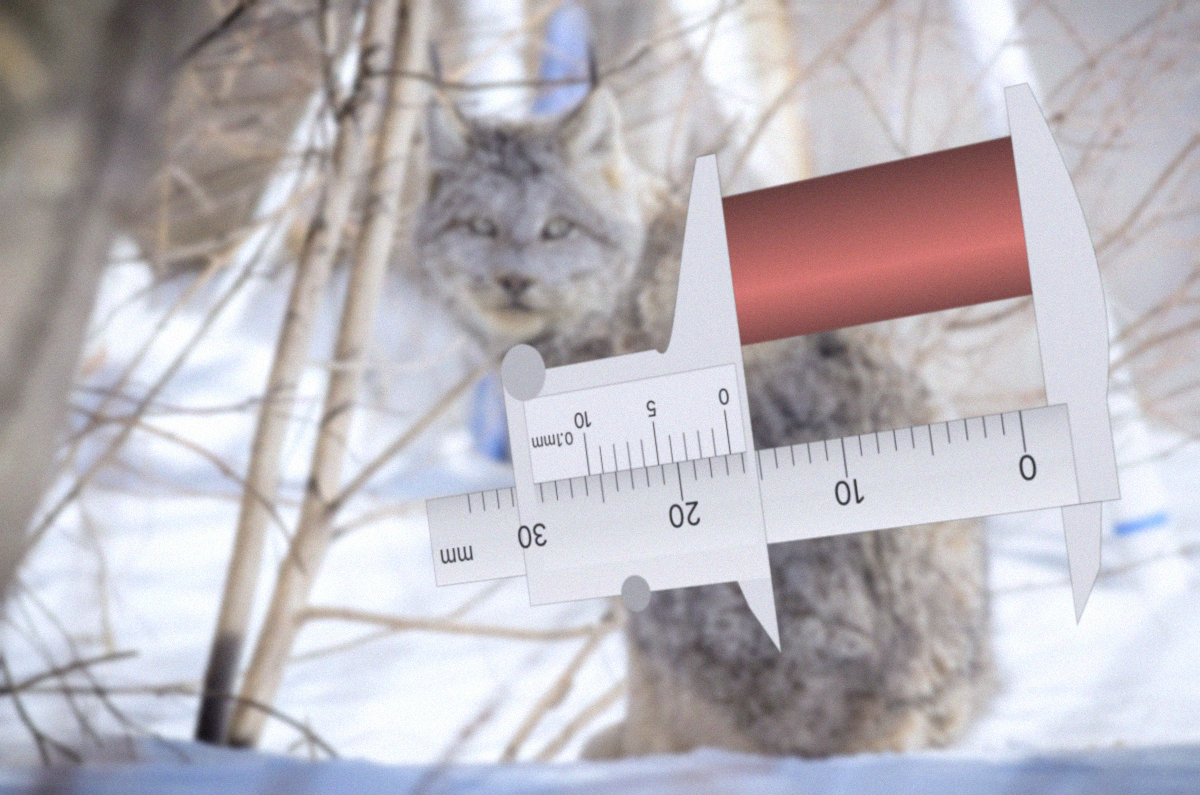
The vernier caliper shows 16.7 mm
